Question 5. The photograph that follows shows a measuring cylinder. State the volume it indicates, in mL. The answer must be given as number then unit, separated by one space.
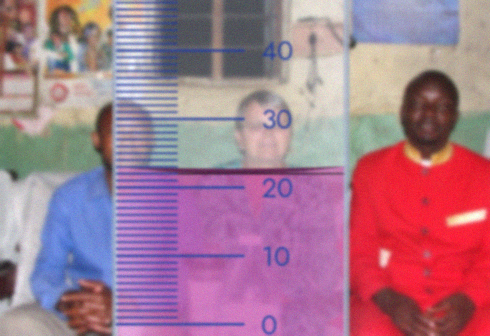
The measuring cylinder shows 22 mL
